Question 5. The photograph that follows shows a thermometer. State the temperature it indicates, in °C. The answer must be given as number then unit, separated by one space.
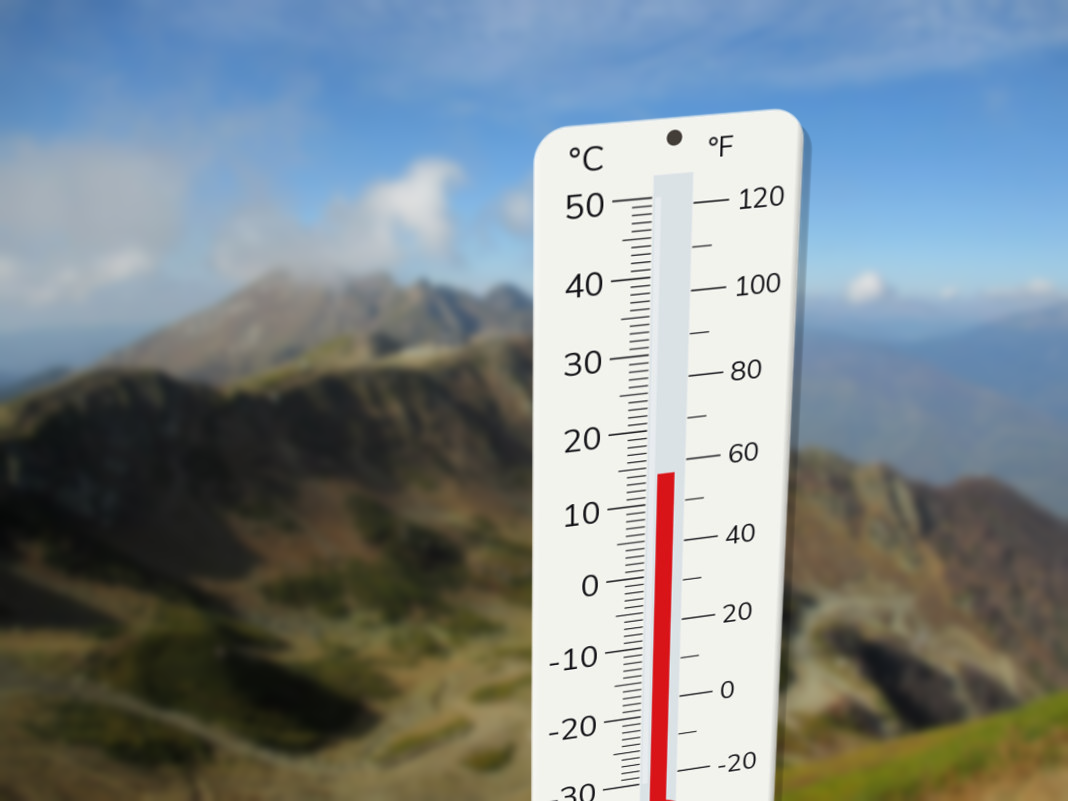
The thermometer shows 14 °C
